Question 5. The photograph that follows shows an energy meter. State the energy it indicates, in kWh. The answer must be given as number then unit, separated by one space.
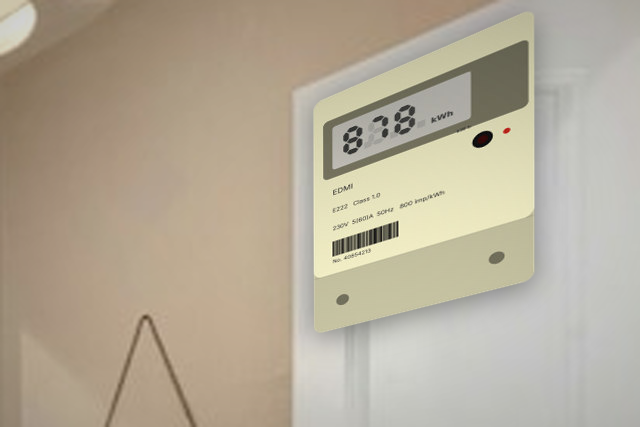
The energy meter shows 878 kWh
